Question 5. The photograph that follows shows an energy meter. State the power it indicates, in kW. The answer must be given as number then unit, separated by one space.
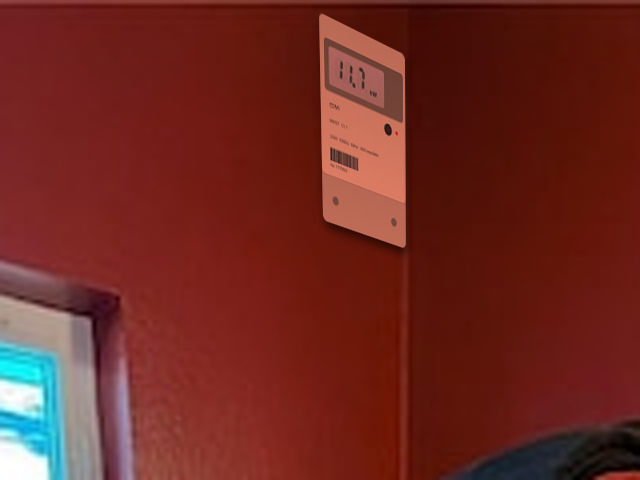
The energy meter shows 11.7 kW
